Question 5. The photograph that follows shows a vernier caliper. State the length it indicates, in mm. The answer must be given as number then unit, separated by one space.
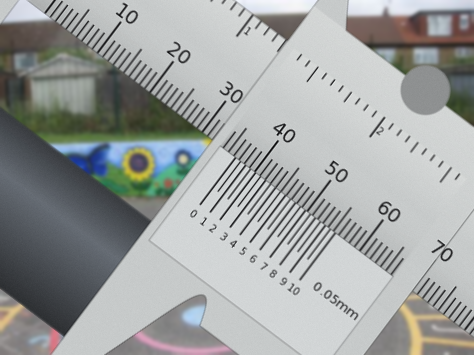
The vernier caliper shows 36.4 mm
